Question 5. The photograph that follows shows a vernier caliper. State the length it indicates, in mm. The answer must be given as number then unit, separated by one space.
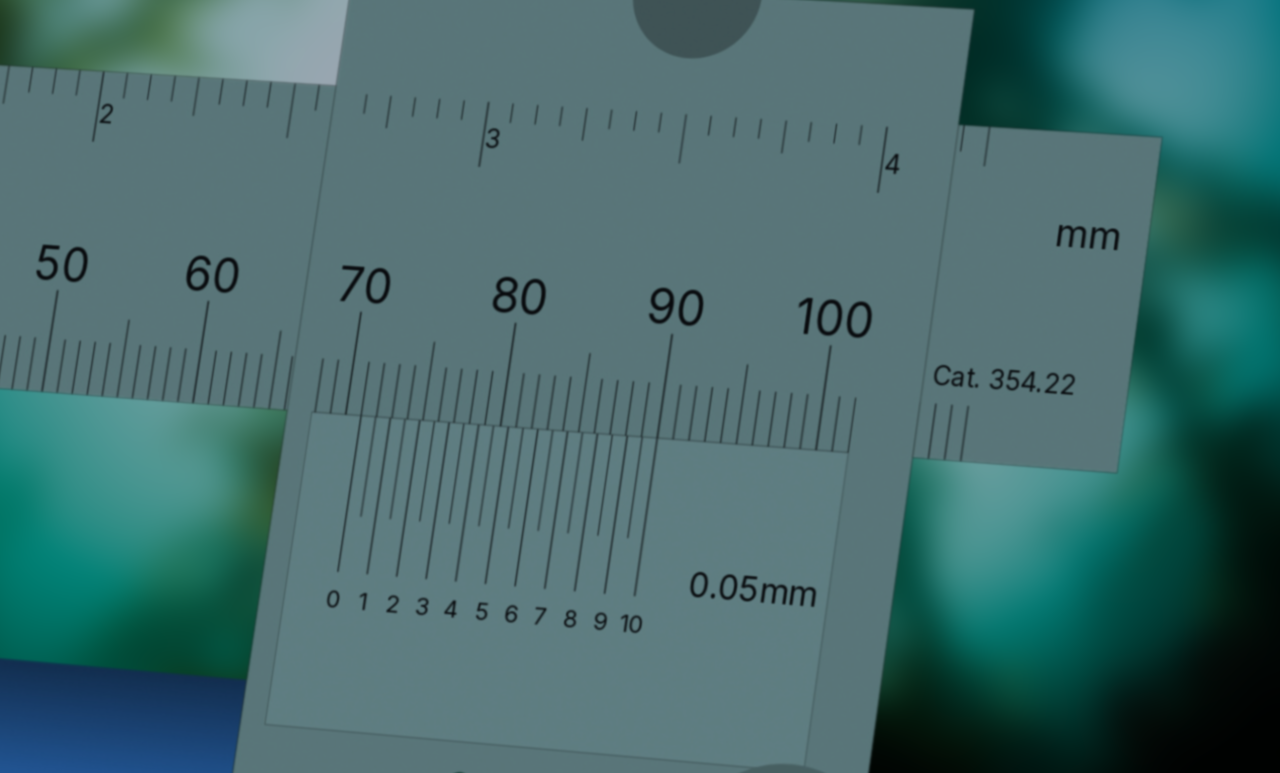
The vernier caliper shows 71.0 mm
